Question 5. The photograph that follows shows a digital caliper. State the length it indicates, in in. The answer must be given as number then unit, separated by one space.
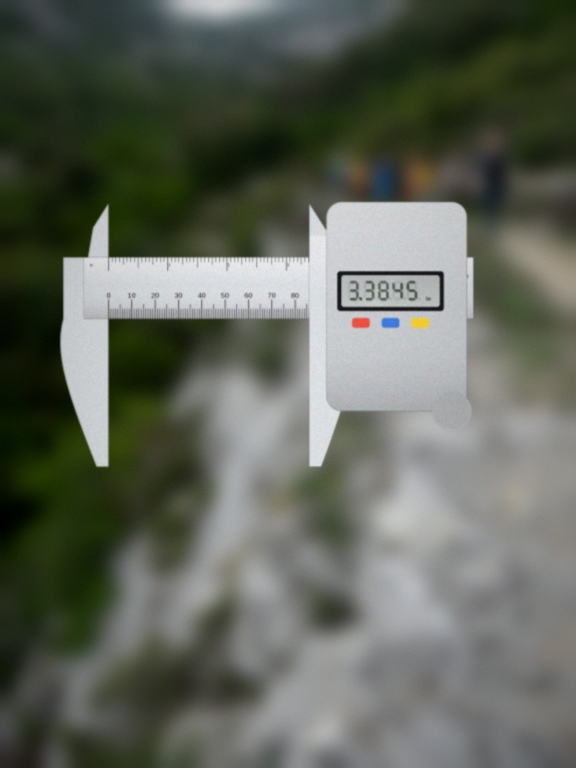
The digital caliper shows 3.3845 in
